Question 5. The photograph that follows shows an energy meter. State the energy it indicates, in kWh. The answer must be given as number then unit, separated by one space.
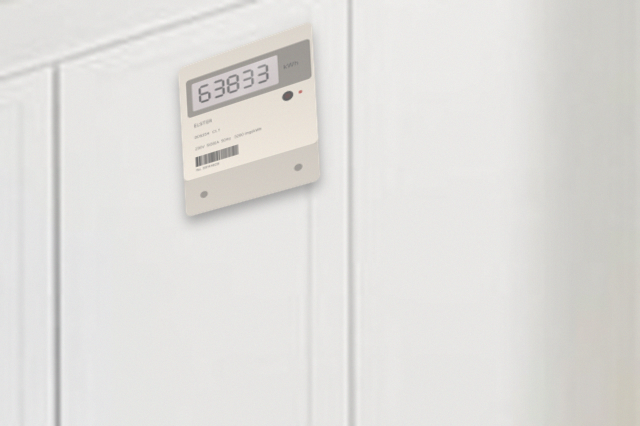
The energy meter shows 63833 kWh
